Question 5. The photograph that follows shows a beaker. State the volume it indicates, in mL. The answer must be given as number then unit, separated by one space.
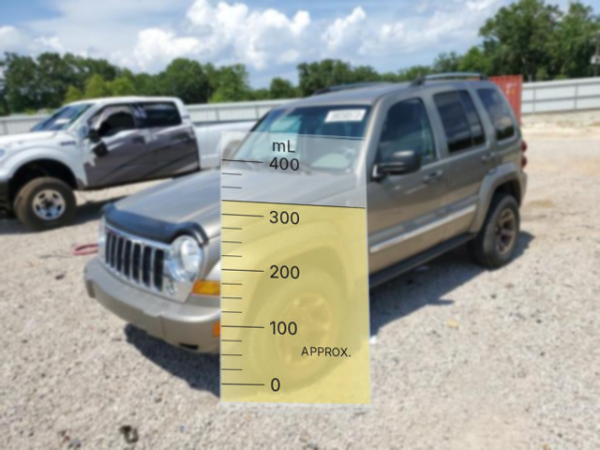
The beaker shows 325 mL
